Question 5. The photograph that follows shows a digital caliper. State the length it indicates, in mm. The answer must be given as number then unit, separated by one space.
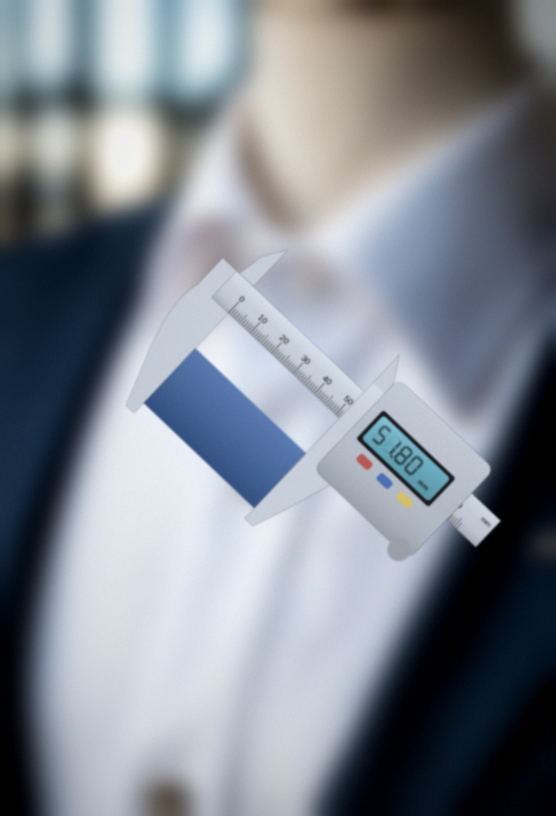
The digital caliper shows 51.80 mm
